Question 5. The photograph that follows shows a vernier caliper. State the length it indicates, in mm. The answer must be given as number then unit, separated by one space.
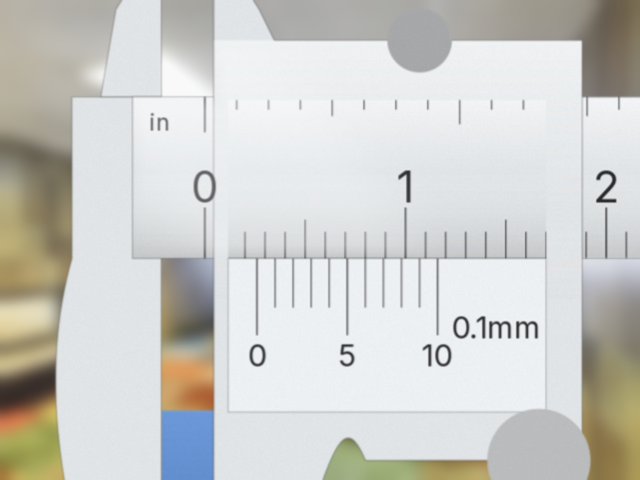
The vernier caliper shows 2.6 mm
